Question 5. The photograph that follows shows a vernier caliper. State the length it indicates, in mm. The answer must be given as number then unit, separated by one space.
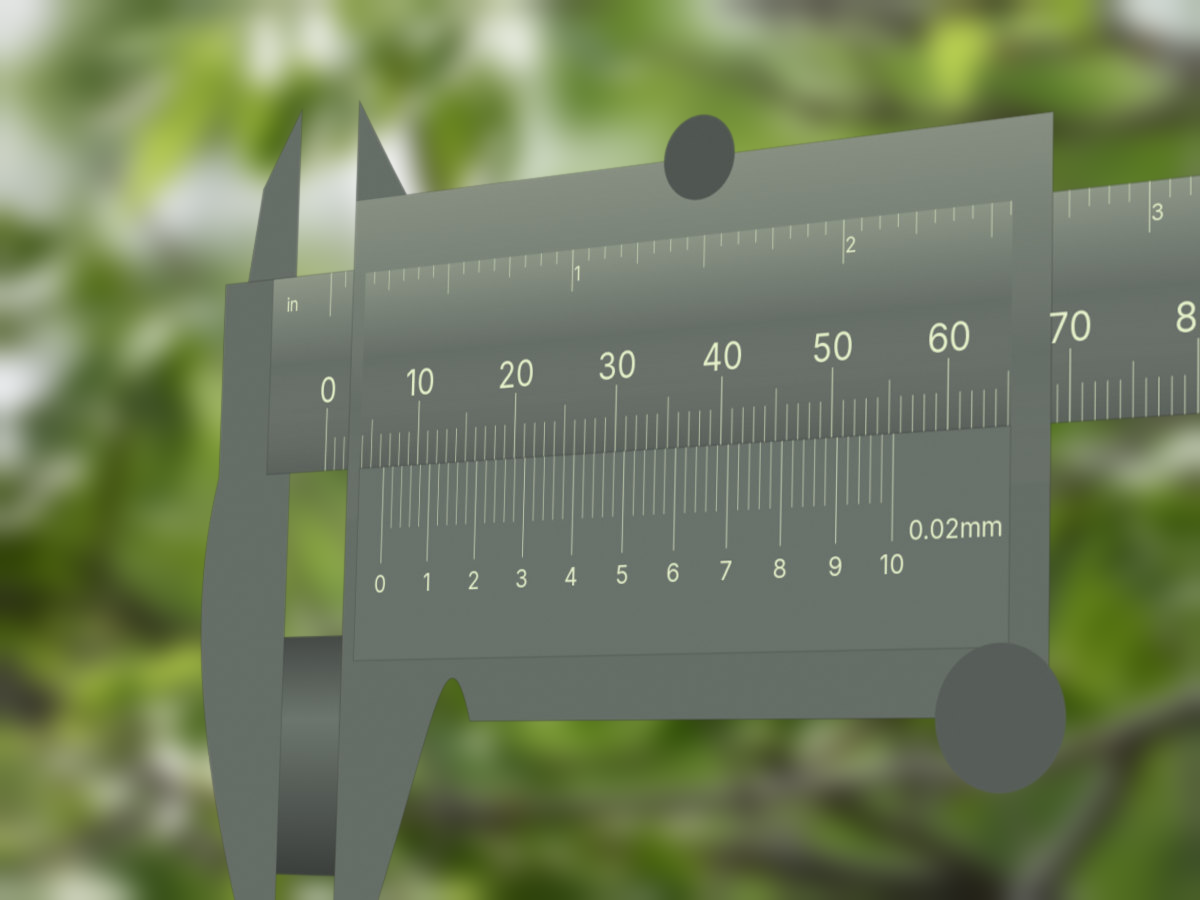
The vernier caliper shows 6.4 mm
